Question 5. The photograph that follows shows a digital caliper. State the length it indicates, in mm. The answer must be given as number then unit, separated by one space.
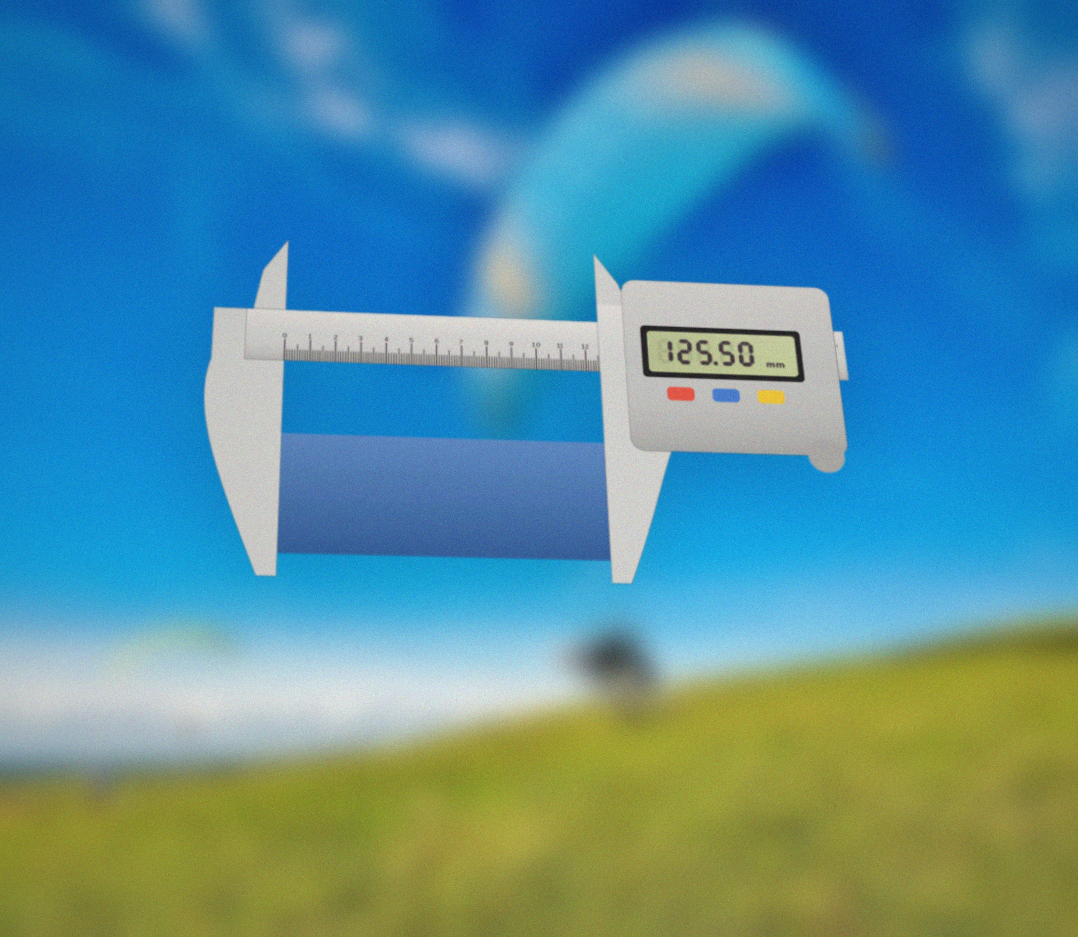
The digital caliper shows 125.50 mm
